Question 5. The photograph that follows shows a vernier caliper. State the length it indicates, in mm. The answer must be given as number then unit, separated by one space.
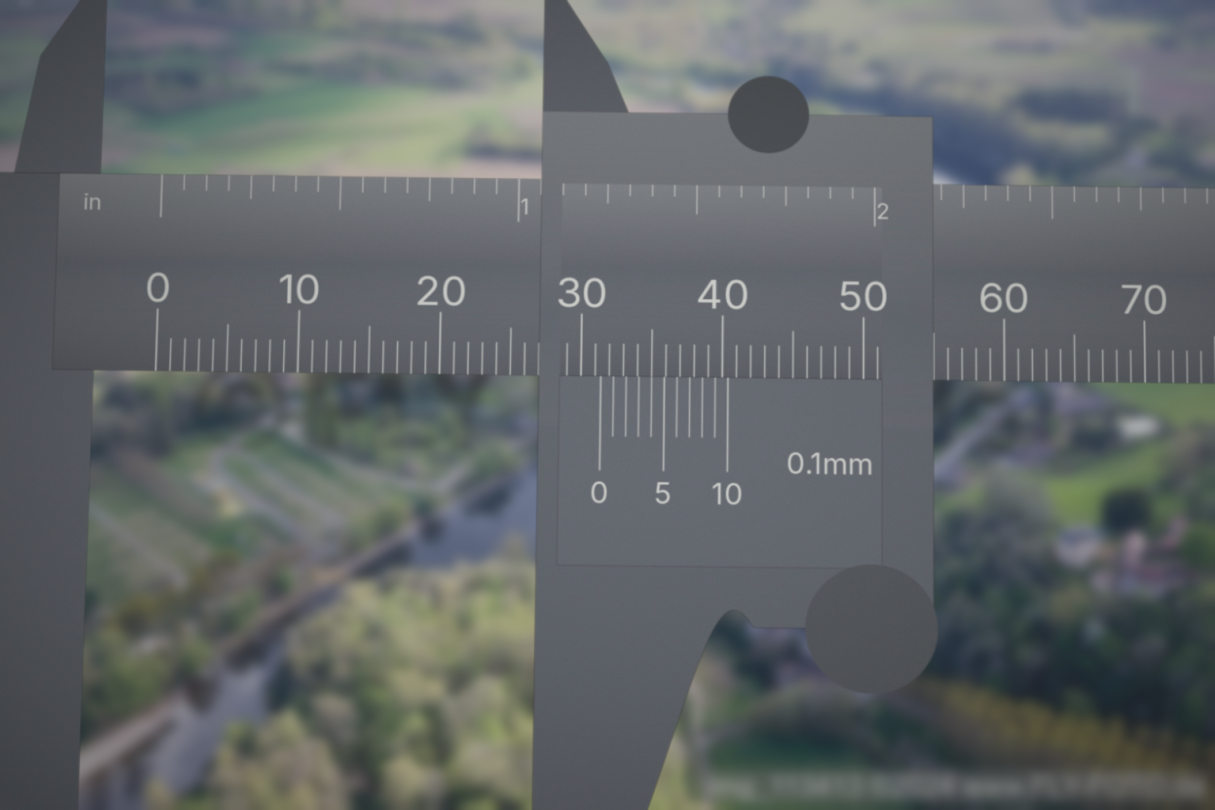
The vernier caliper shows 31.4 mm
